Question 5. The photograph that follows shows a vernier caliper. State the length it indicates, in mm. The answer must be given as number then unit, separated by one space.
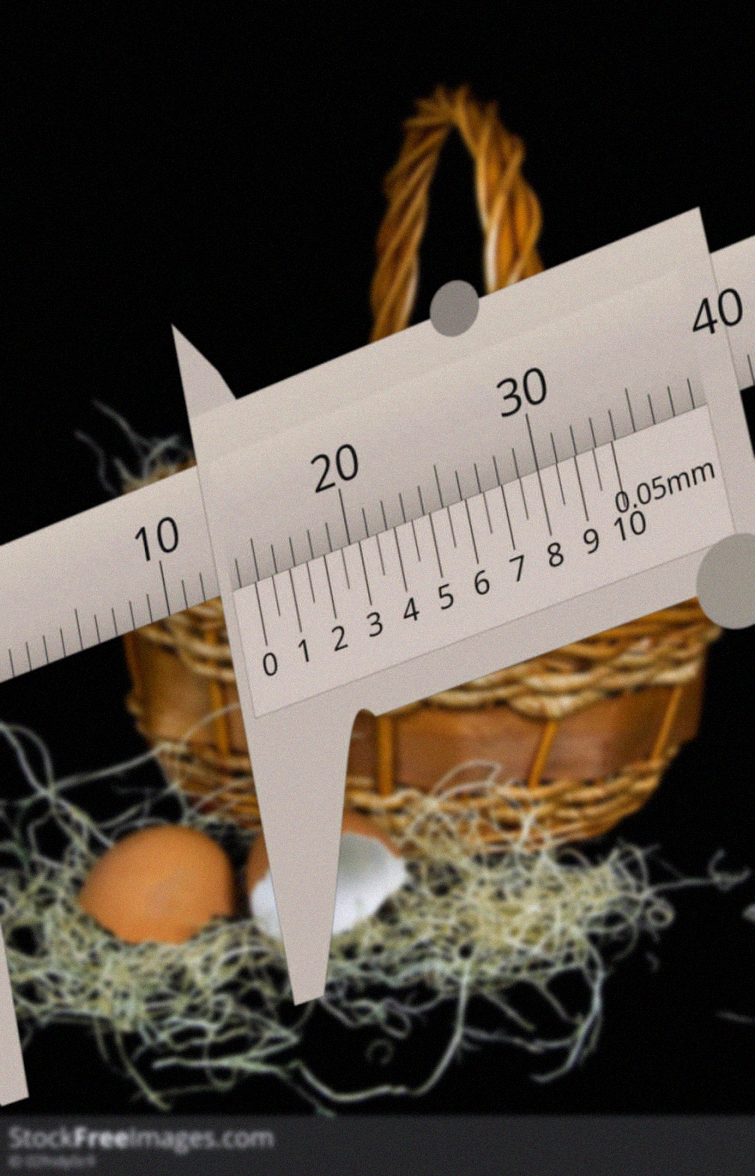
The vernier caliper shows 14.8 mm
